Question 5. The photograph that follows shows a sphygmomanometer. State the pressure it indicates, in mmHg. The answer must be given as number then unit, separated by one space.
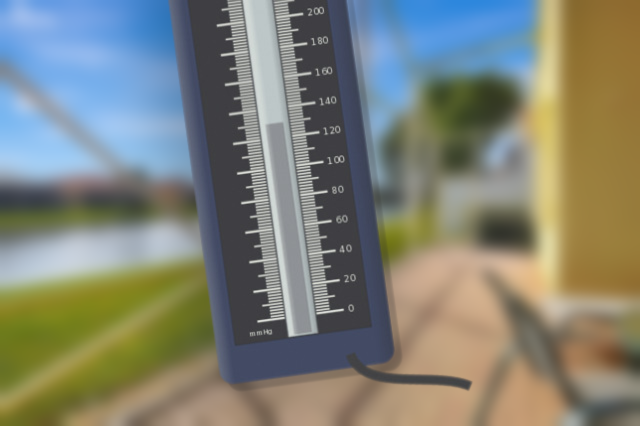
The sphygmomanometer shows 130 mmHg
